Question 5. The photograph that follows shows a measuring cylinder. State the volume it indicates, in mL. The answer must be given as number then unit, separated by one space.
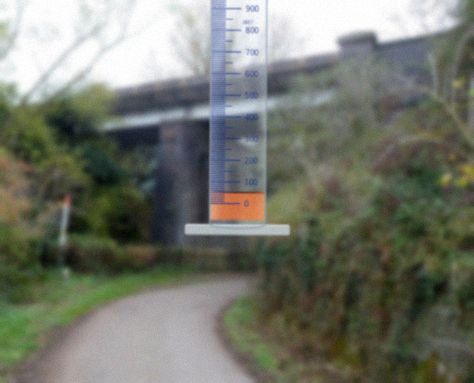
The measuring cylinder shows 50 mL
